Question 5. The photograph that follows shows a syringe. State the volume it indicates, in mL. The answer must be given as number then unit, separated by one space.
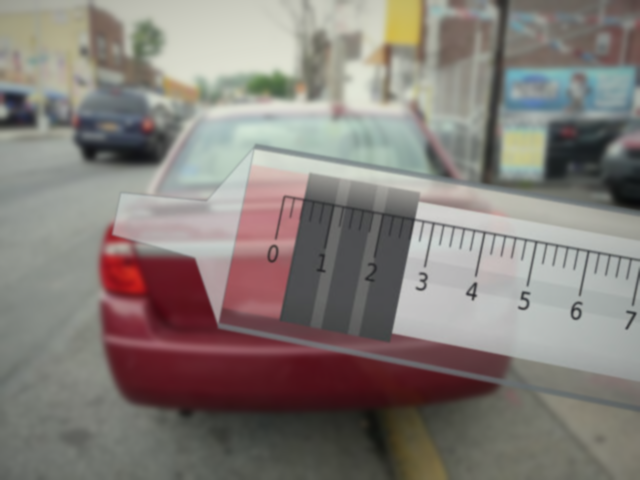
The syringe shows 0.4 mL
